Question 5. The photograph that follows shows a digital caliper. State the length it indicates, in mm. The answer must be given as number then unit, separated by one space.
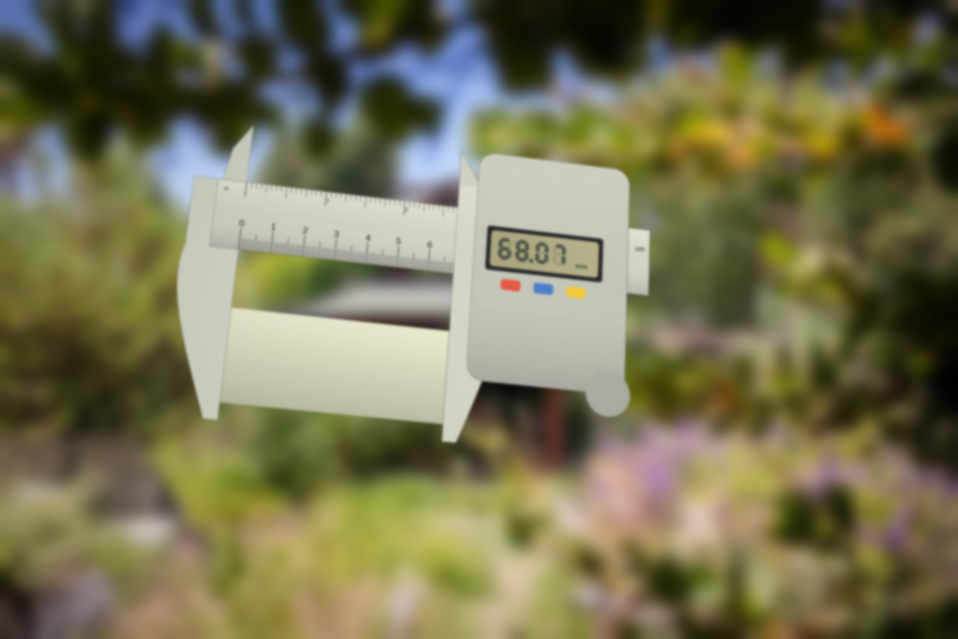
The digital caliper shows 68.07 mm
